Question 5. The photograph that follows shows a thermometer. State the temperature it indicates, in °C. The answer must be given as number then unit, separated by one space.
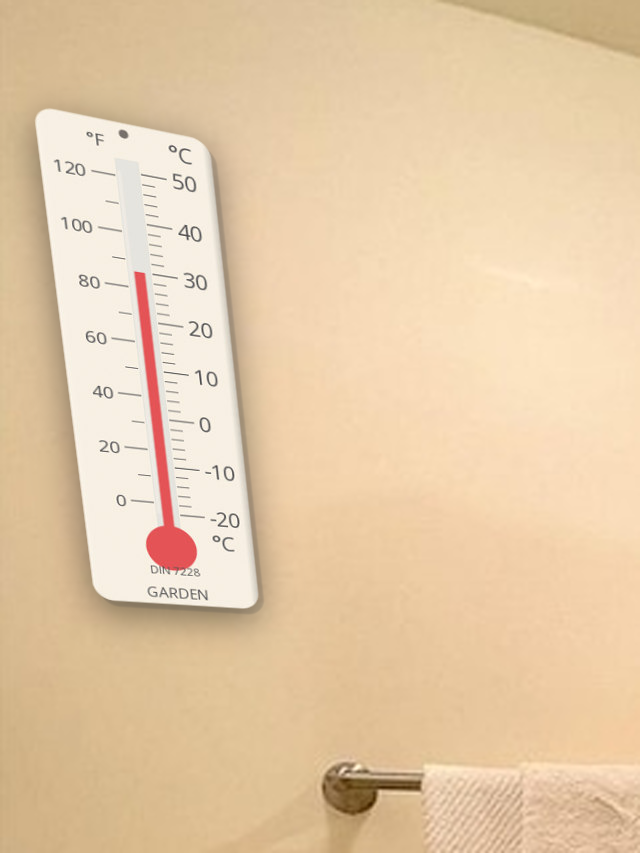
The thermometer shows 30 °C
